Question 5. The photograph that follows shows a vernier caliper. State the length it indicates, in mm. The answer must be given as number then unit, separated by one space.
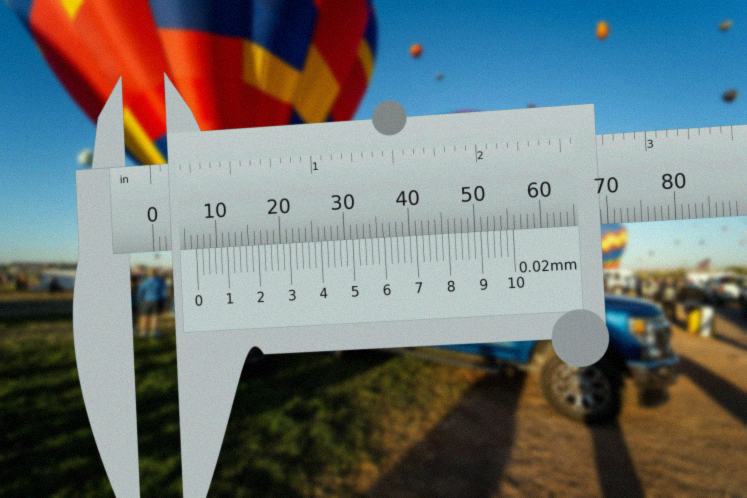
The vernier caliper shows 6.8 mm
